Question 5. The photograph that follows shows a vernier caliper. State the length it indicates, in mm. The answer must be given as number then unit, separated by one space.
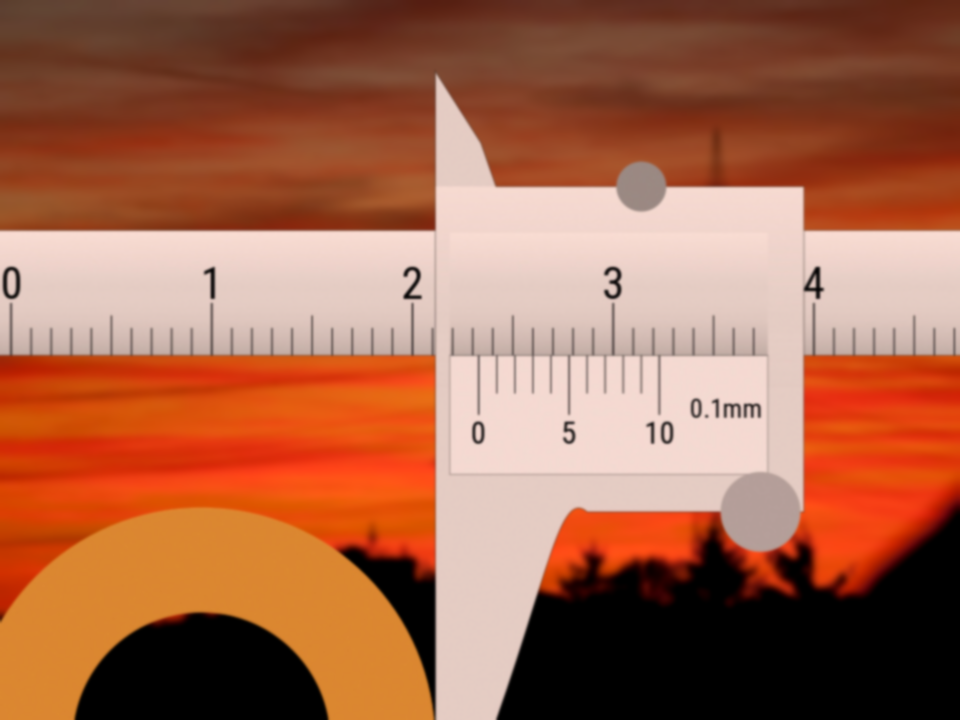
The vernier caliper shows 23.3 mm
